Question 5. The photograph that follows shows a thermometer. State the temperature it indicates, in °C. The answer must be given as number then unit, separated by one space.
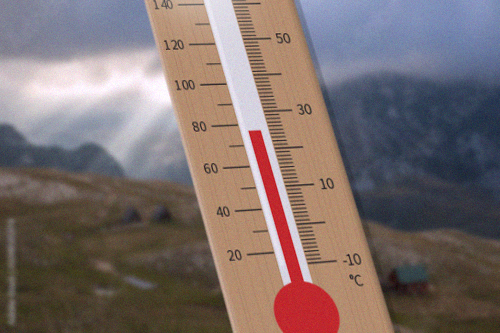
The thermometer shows 25 °C
